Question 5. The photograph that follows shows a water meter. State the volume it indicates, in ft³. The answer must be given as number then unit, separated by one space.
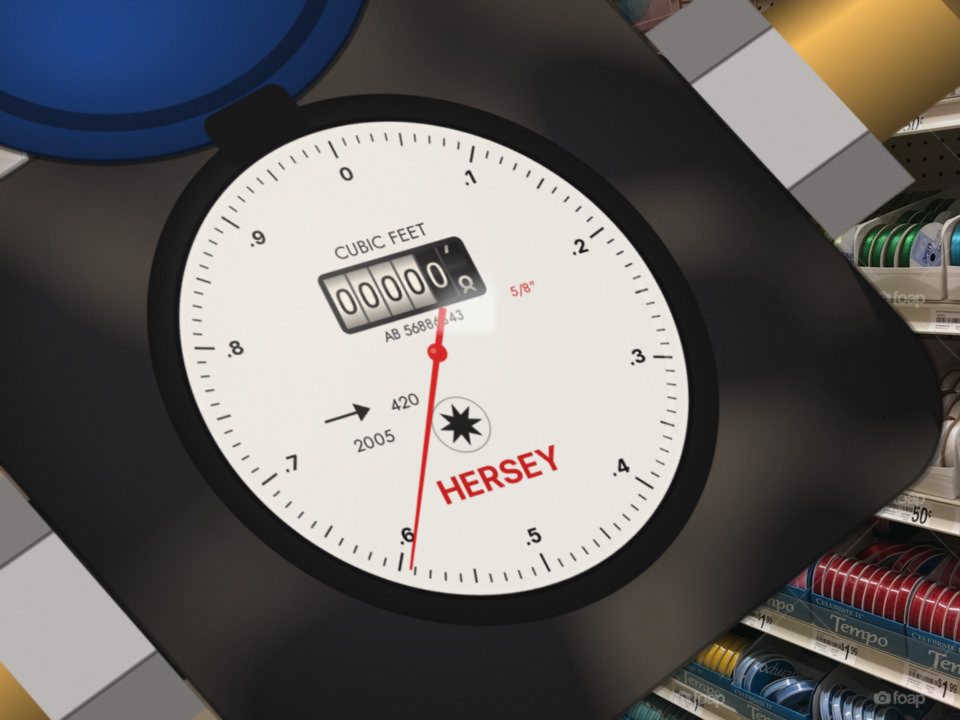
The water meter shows 7.59 ft³
